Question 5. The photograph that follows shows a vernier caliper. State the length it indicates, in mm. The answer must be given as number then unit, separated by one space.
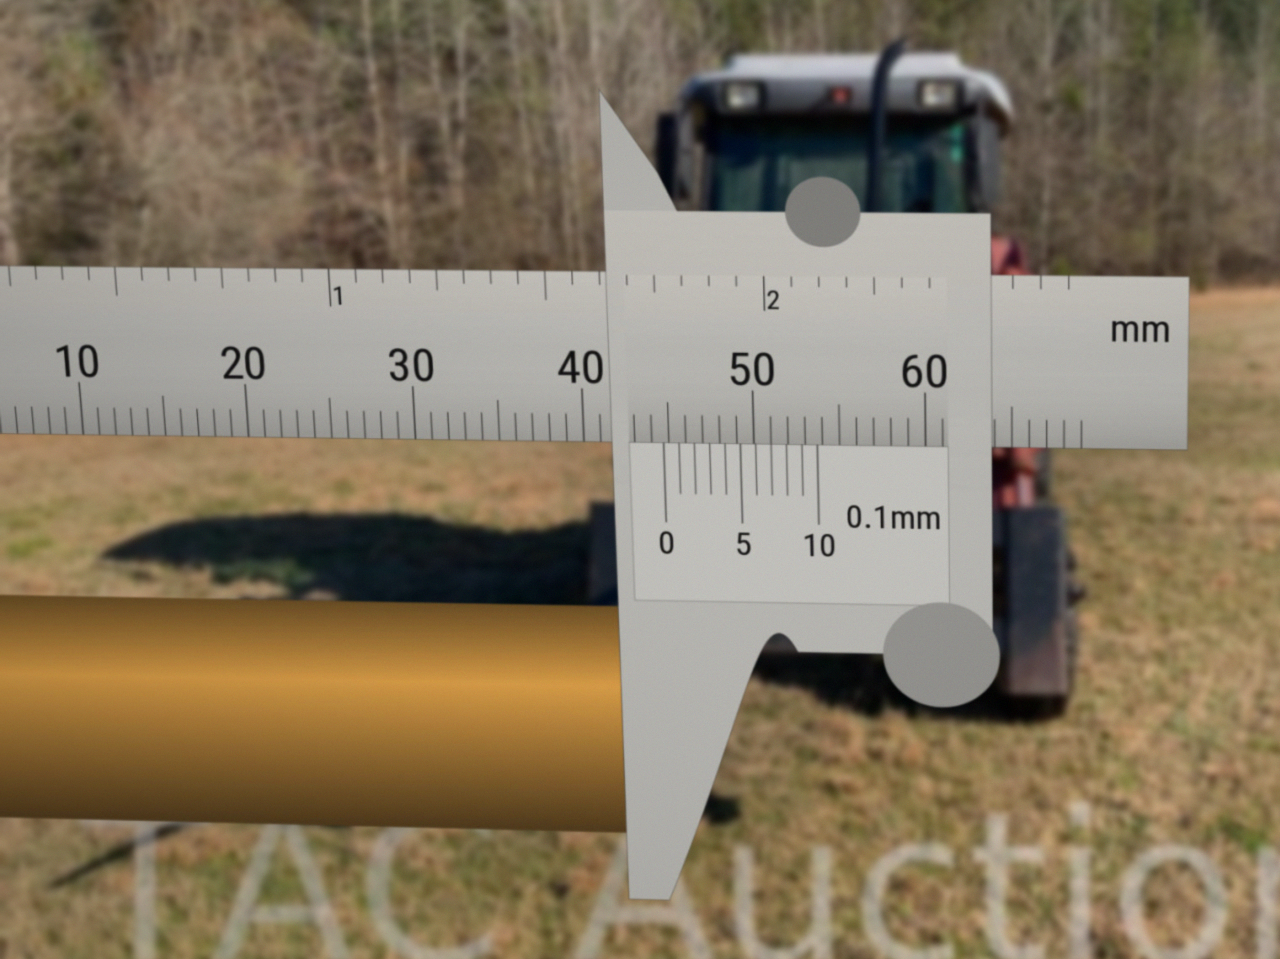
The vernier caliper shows 44.7 mm
